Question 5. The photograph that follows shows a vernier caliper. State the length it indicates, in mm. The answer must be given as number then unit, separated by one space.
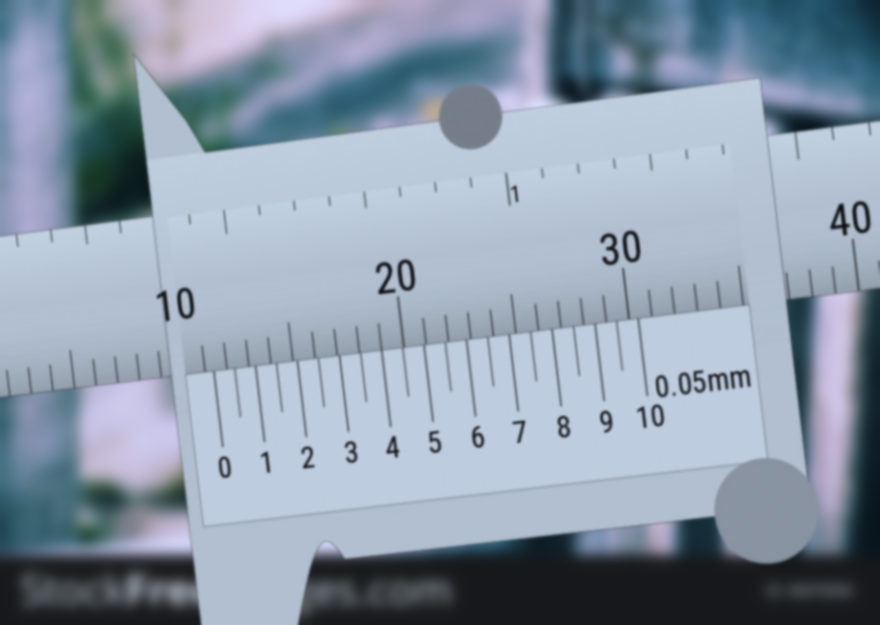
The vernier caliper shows 11.4 mm
